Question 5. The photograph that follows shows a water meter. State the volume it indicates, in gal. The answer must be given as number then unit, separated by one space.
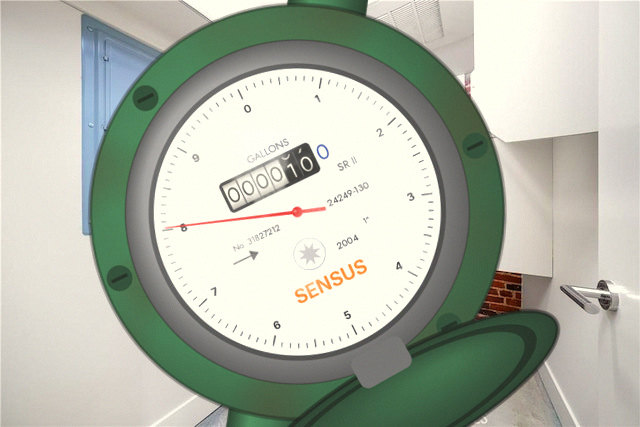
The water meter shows 98.0 gal
